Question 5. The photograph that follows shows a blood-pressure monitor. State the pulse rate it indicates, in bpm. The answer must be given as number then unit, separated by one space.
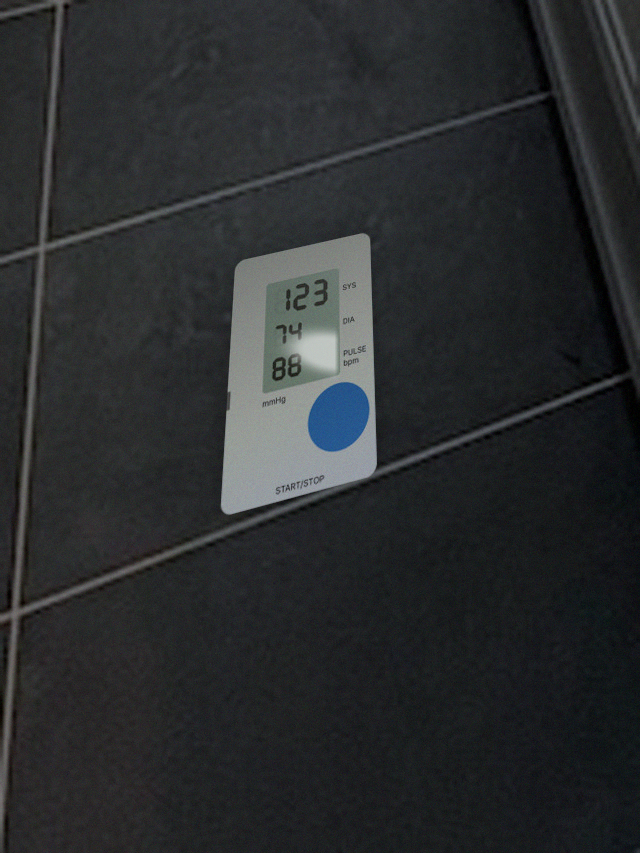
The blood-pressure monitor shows 88 bpm
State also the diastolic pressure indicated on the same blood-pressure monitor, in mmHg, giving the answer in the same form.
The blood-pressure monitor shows 74 mmHg
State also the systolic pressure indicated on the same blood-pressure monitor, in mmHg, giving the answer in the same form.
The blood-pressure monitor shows 123 mmHg
